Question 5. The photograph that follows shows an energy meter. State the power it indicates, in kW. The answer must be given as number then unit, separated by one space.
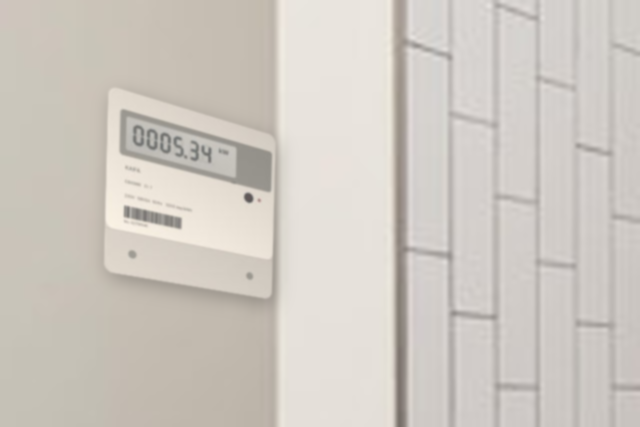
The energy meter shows 5.34 kW
